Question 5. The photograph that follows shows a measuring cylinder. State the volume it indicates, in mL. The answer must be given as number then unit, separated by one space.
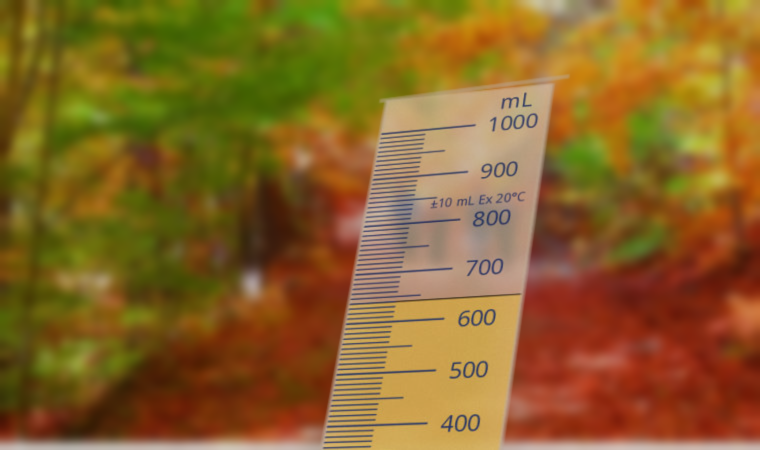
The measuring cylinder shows 640 mL
